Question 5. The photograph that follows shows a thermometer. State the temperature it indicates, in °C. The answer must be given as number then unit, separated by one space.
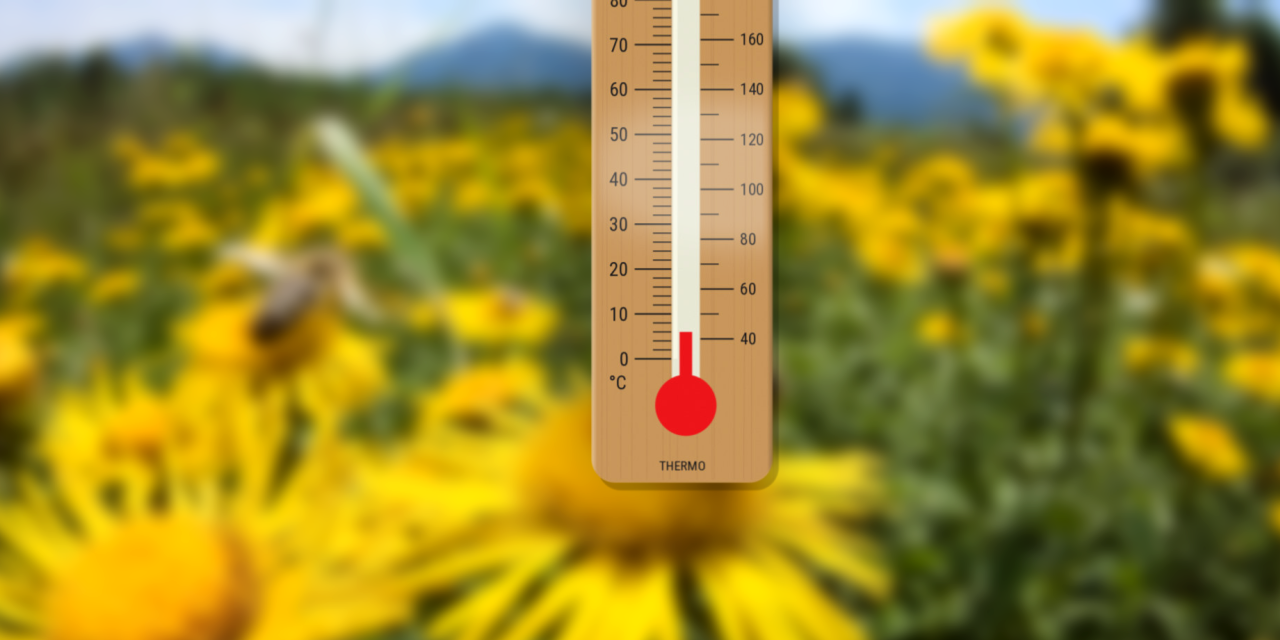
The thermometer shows 6 °C
